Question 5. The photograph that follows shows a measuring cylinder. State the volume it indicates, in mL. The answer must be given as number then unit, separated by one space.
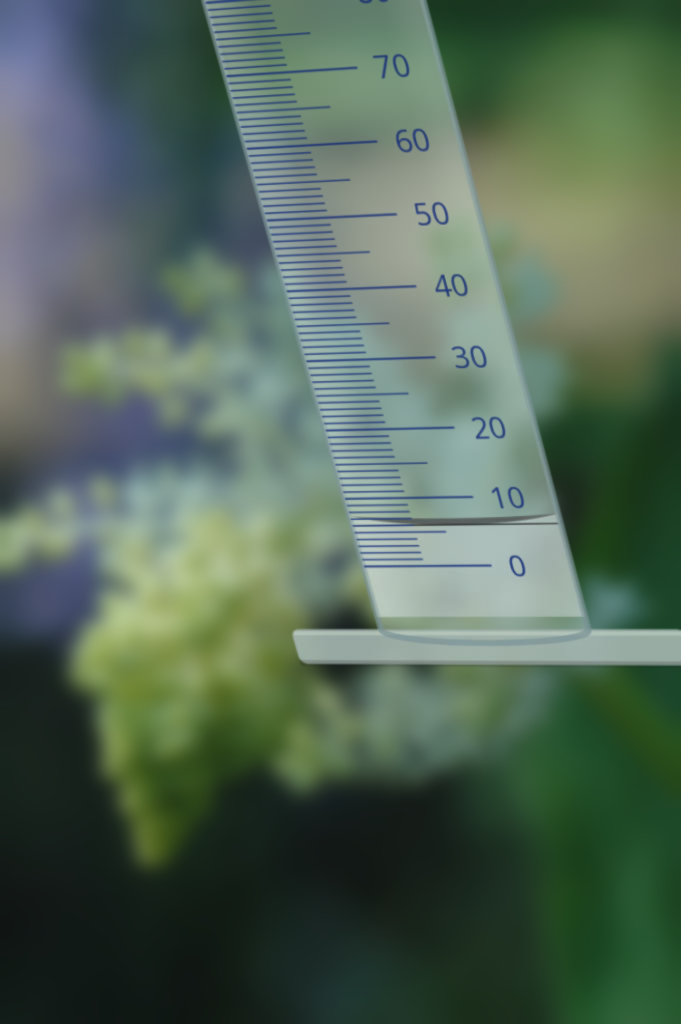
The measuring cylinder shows 6 mL
